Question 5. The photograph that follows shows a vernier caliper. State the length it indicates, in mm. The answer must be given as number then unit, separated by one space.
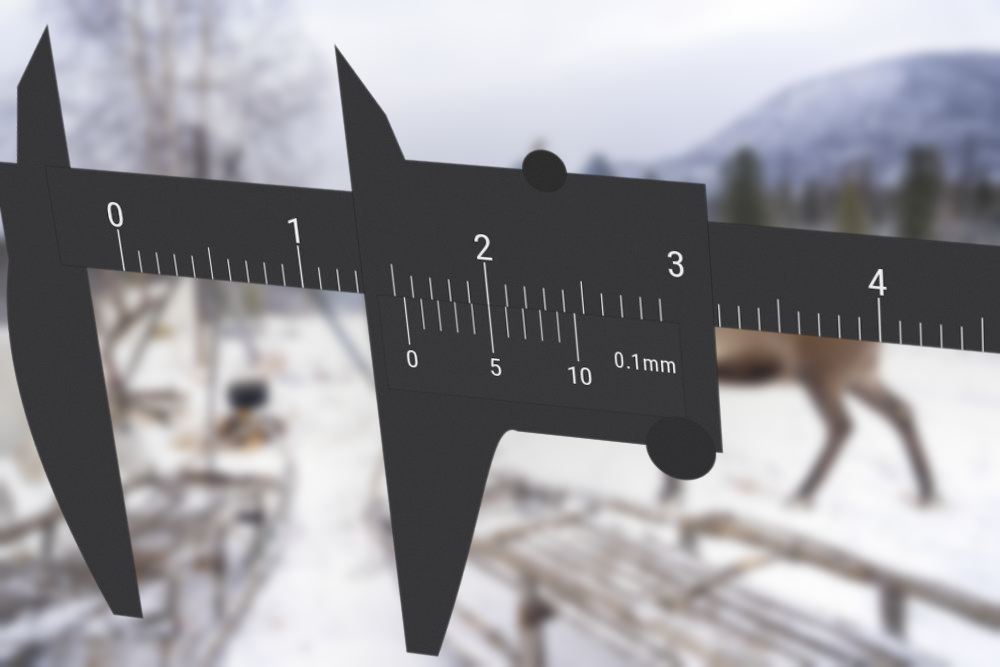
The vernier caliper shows 15.5 mm
